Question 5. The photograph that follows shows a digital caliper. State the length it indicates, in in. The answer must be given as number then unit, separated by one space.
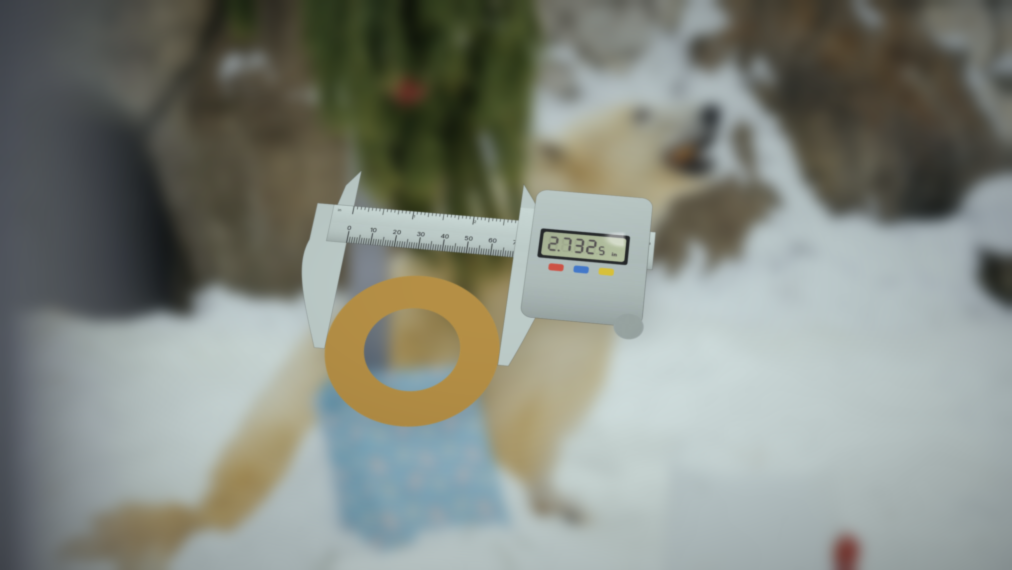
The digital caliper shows 2.7325 in
